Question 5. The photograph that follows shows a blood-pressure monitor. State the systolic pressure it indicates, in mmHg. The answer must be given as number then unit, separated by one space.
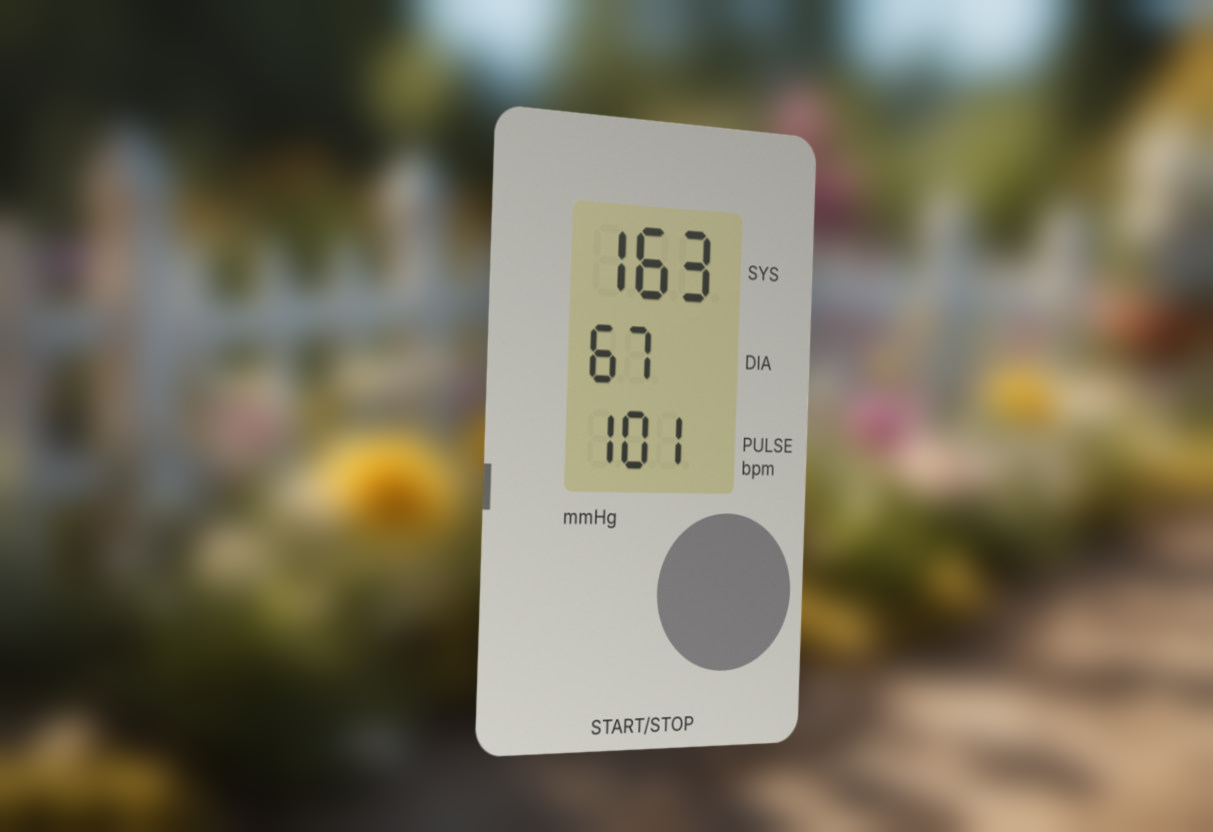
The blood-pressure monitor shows 163 mmHg
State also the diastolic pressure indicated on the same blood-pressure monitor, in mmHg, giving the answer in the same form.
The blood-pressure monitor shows 67 mmHg
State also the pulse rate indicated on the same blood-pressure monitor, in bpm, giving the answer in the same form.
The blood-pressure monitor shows 101 bpm
